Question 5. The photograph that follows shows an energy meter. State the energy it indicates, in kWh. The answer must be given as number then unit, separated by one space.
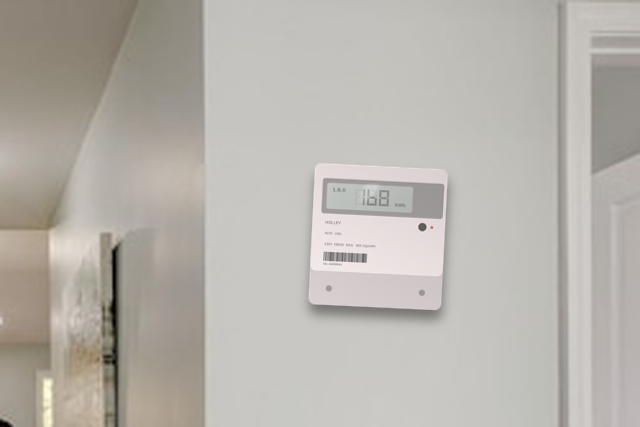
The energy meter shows 168 kWh
